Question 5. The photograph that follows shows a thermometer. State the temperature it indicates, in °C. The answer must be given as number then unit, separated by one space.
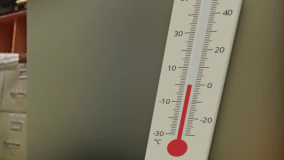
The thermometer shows 0 °C
